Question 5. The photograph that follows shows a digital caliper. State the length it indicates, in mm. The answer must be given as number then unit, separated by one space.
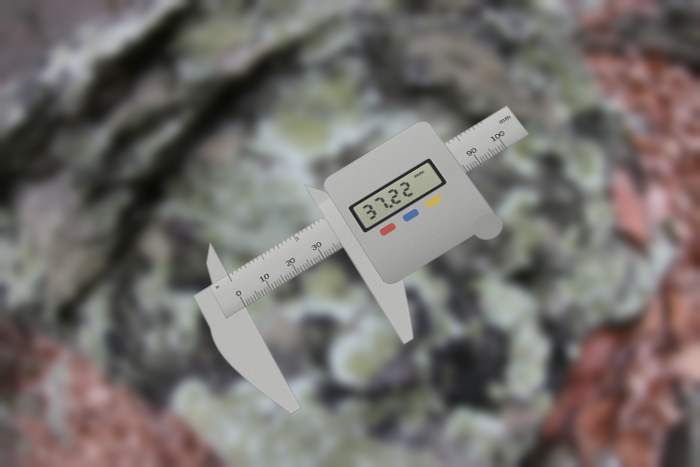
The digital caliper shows 37.22 mm
